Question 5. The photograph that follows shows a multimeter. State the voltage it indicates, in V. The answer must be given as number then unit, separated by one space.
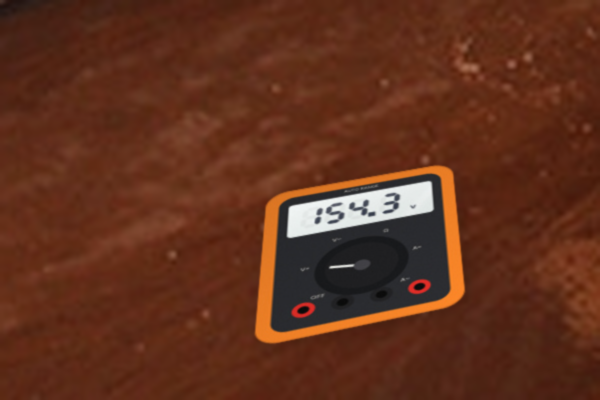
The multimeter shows 154.3 V
